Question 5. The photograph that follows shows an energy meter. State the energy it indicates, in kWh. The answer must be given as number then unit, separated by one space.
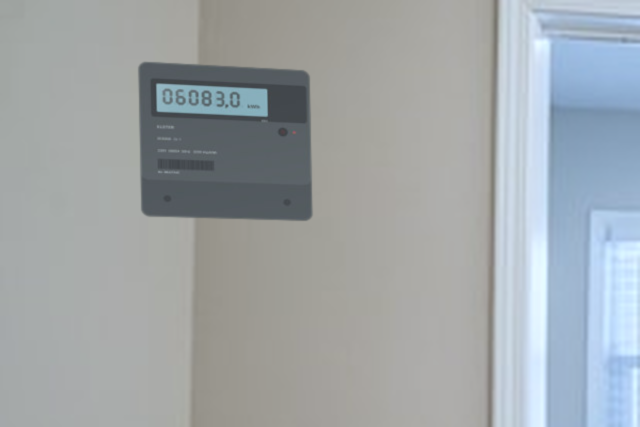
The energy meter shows 6083.0 kWh
